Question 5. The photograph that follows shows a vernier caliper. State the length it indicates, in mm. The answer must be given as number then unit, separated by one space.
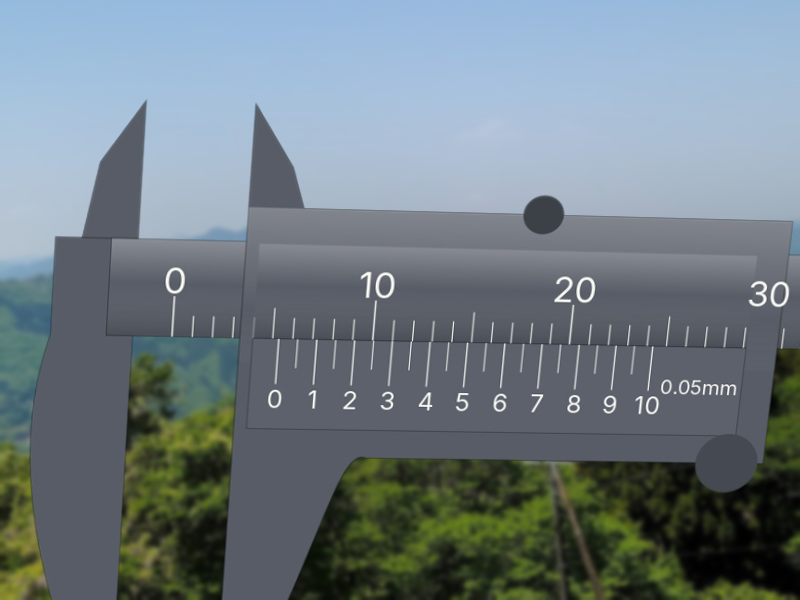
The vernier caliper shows 5.3 mm
